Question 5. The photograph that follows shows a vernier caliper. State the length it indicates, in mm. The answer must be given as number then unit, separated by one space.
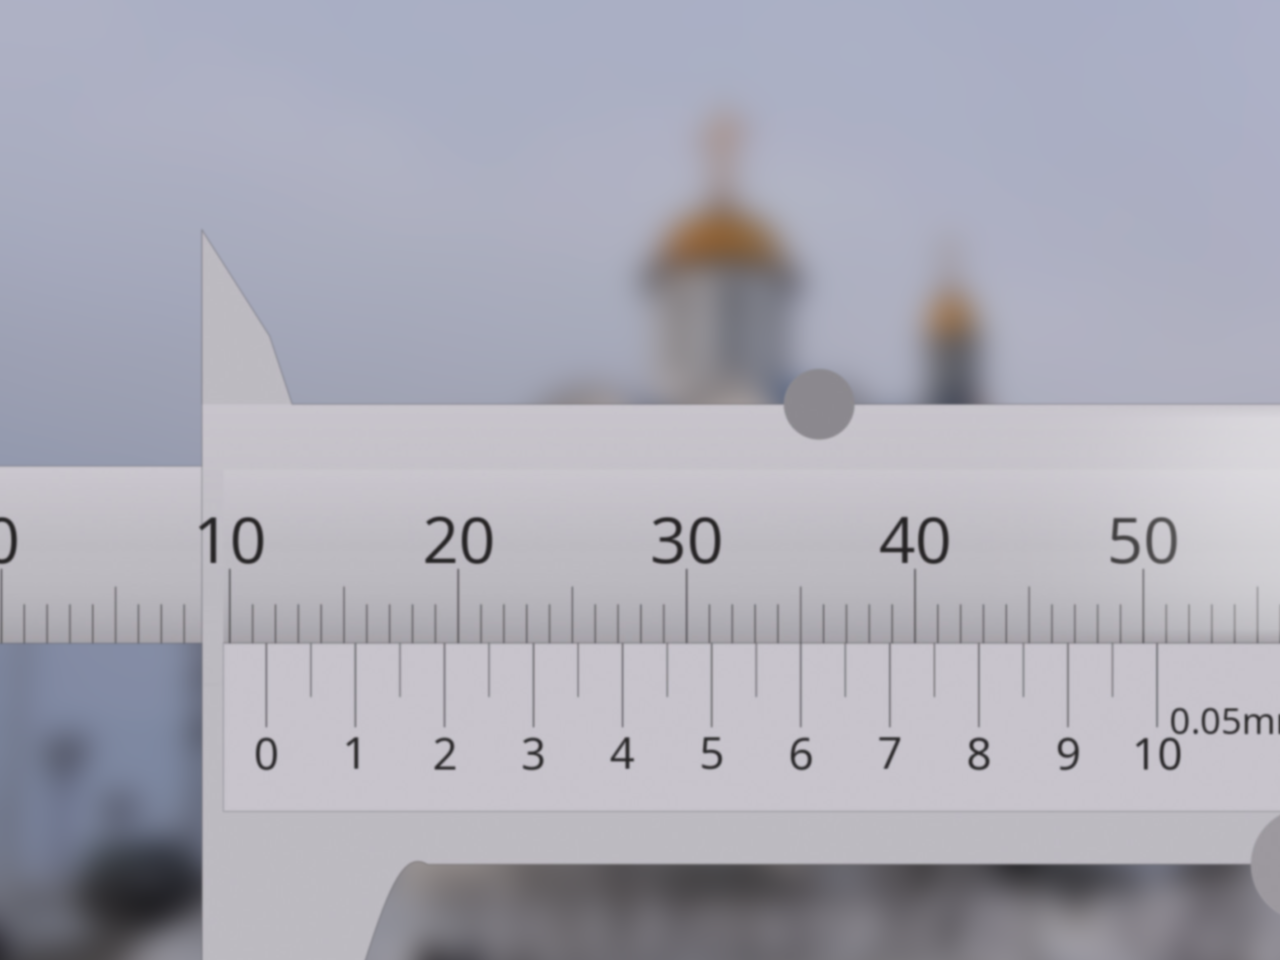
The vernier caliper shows 11.6 mm
